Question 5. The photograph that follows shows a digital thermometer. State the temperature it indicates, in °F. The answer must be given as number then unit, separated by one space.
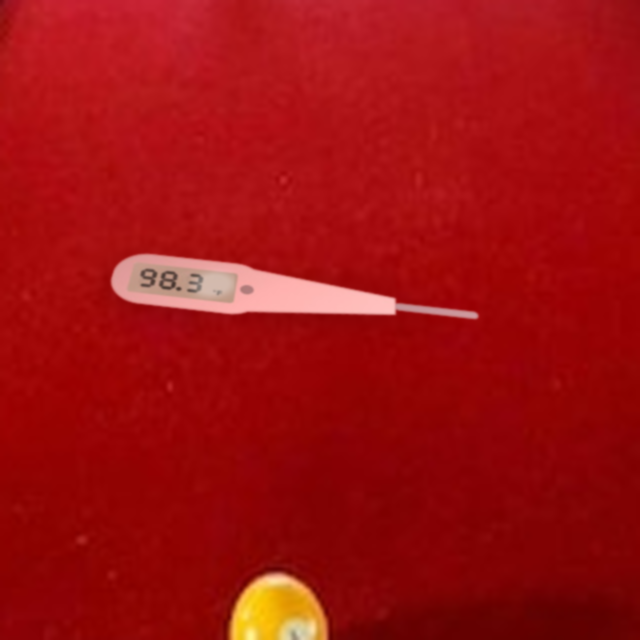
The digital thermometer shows 98.3 °F
